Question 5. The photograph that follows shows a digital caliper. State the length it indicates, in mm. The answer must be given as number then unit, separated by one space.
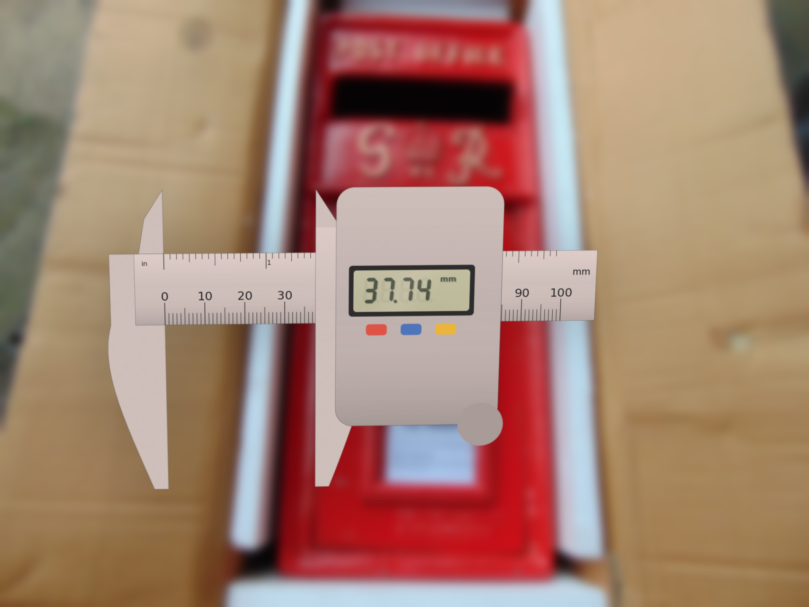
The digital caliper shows 37.74 mm
